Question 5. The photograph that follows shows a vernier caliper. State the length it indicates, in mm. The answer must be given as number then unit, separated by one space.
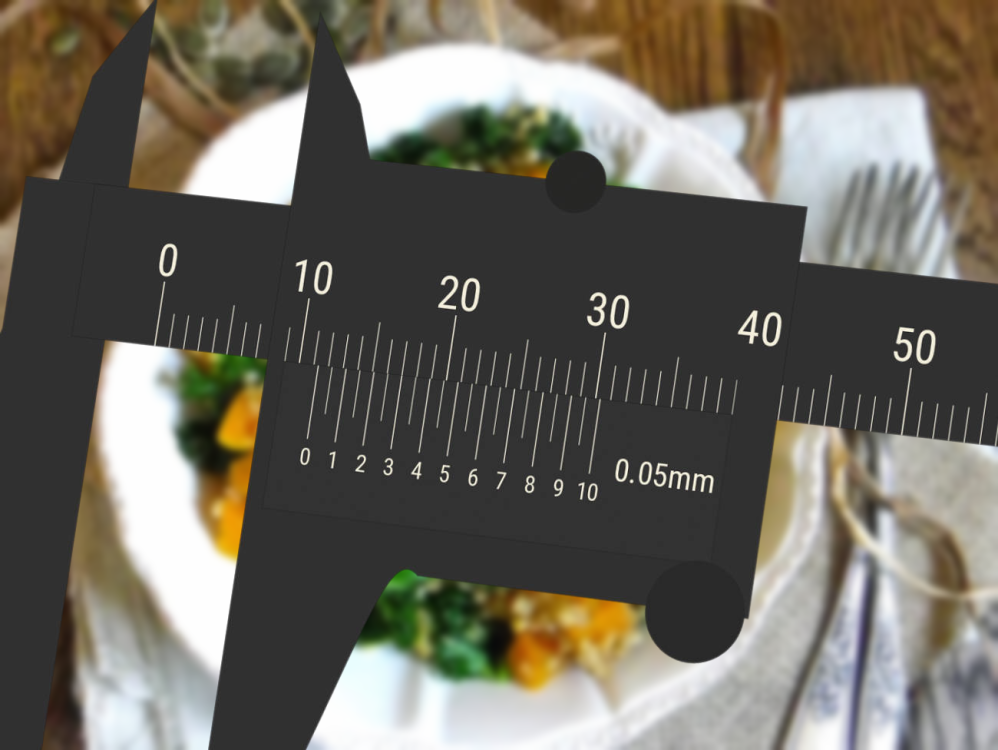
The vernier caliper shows 11.3 mm
